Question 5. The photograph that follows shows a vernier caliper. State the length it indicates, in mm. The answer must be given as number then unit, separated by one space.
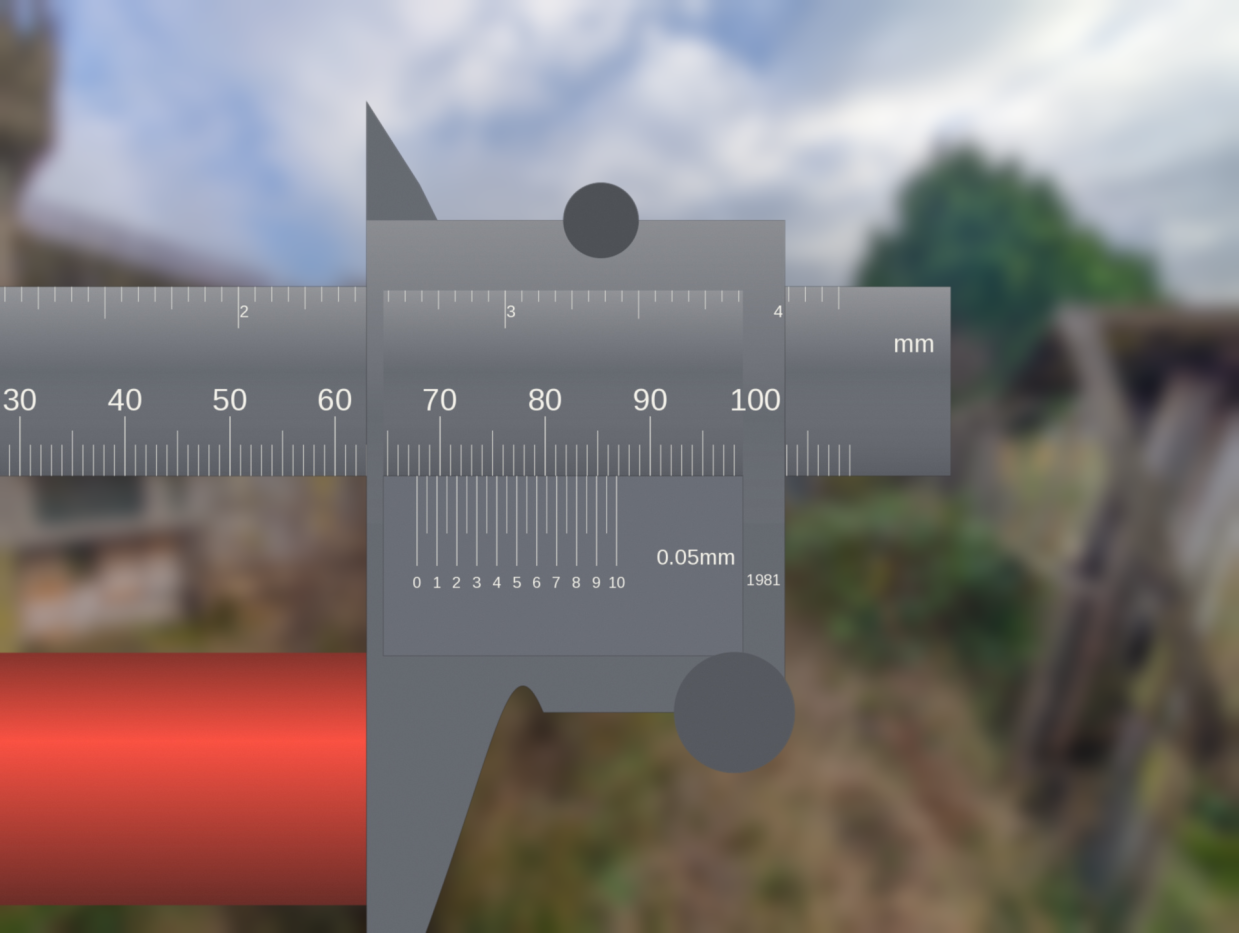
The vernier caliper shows 67.8 mm
